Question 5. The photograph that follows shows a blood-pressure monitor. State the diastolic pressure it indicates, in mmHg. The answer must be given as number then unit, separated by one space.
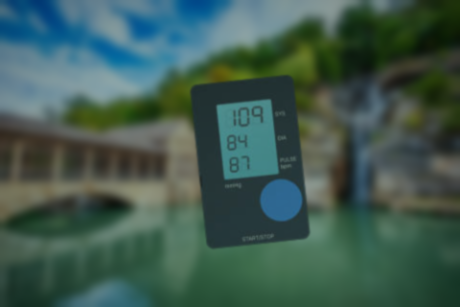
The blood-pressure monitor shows 84 mmHg
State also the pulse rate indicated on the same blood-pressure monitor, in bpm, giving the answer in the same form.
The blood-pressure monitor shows 87 bpm
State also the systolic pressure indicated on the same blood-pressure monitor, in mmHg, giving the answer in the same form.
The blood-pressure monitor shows 109 mmHg
